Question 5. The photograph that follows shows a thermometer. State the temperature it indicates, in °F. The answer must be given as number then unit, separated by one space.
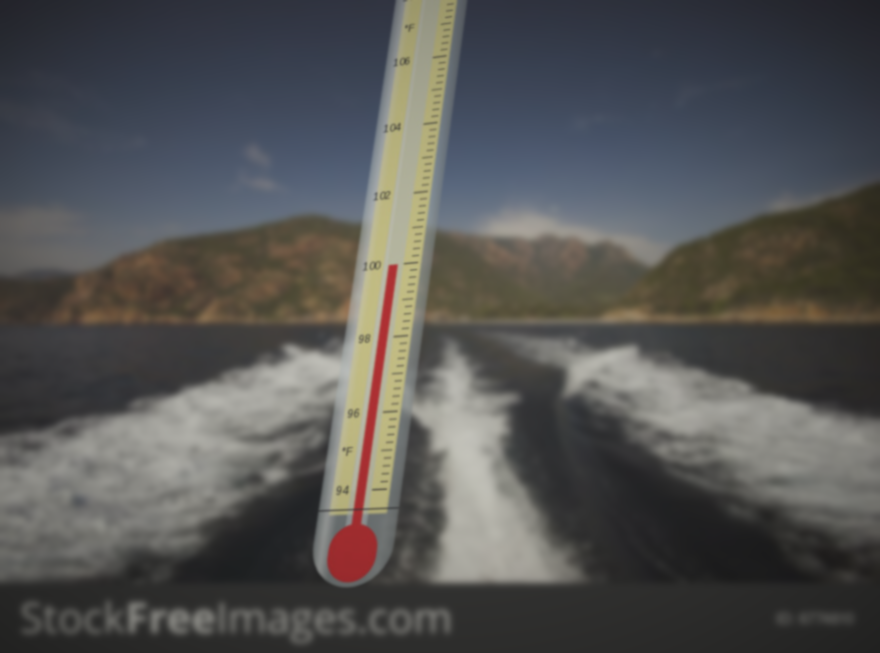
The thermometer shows 100 °F
